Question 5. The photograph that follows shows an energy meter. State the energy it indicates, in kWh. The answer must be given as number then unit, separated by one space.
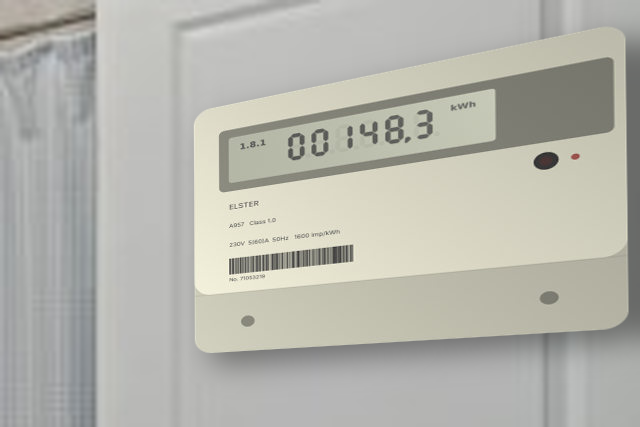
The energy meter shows 148.3 kWh
